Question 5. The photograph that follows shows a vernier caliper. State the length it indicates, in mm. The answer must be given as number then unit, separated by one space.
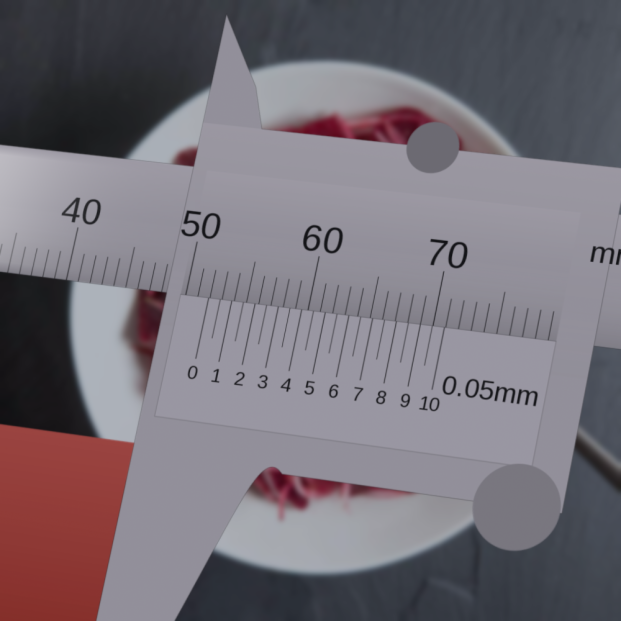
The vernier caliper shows 51.9 mm
